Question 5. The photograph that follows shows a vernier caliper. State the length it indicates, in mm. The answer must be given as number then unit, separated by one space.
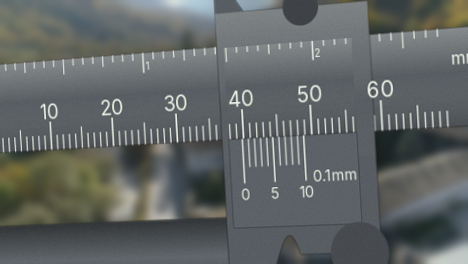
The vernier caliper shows 39.8 mm
